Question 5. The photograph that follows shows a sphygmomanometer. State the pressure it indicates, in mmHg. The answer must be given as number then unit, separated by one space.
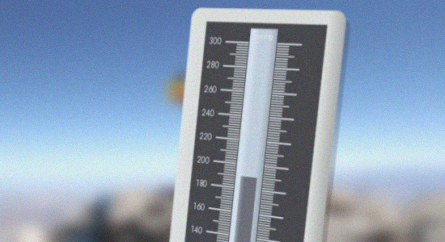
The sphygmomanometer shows 190 mmHg
